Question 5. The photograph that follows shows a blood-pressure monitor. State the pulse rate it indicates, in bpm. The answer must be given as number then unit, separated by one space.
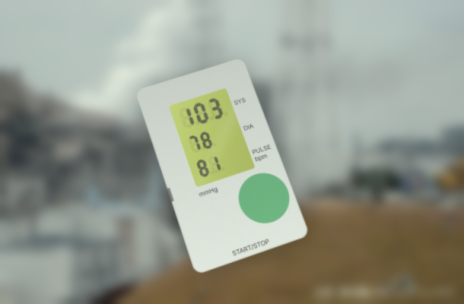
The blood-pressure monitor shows 81 bpm
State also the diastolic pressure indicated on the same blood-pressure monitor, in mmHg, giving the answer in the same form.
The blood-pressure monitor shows 78 mmHg
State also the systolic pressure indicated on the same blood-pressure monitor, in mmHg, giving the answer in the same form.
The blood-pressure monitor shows 103 mmHg
